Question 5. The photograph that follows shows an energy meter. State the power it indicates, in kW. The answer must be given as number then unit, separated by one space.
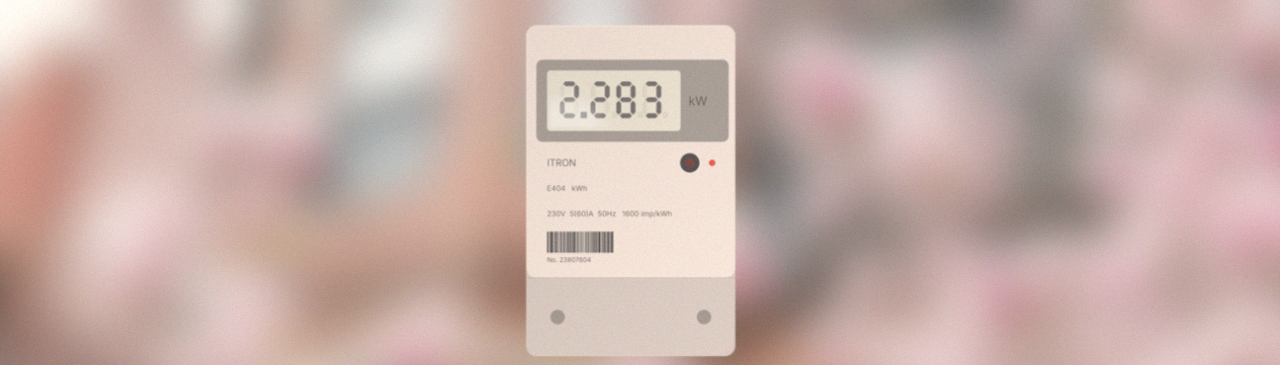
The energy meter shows 2.283 kW
